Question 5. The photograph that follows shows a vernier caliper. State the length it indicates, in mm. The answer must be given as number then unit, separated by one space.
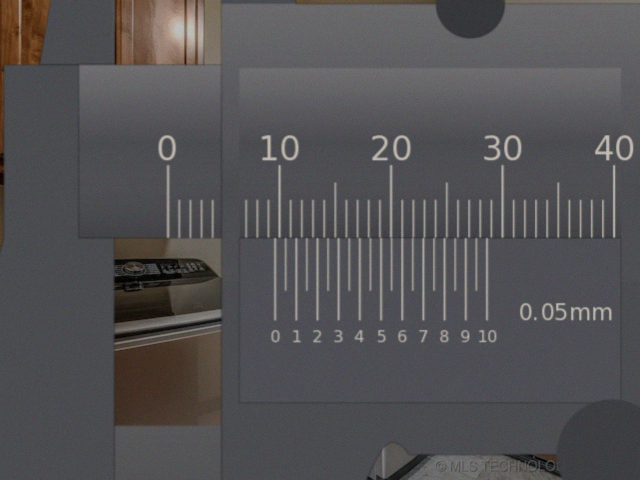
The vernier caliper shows 9.6 mm
